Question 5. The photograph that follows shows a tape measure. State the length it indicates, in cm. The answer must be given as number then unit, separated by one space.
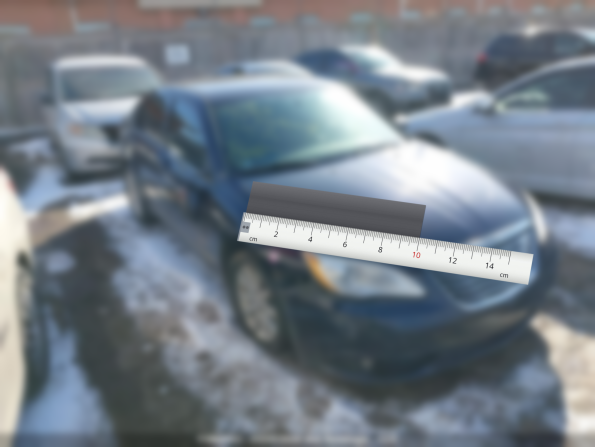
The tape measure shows 10 cm
